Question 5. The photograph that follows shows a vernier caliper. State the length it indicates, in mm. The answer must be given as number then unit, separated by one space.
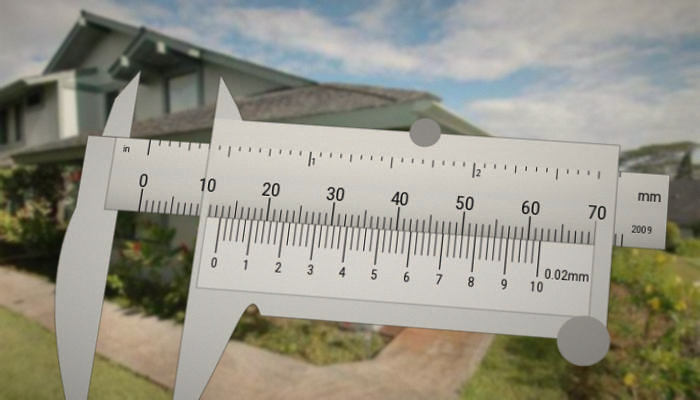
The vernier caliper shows 12.8 mm
